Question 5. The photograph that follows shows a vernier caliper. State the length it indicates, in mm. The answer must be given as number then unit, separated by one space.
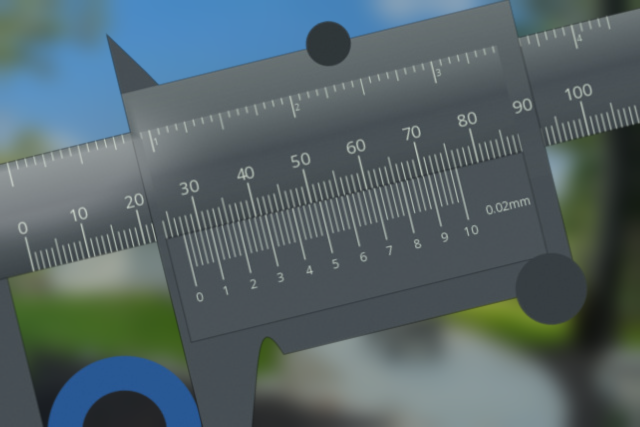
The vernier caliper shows 27.0 mm
